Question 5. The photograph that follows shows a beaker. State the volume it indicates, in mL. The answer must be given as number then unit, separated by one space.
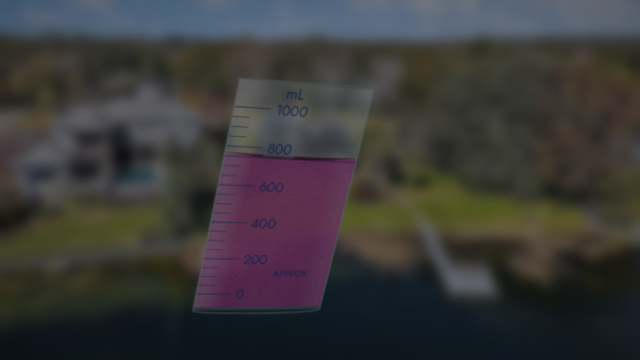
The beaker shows 750 mL
